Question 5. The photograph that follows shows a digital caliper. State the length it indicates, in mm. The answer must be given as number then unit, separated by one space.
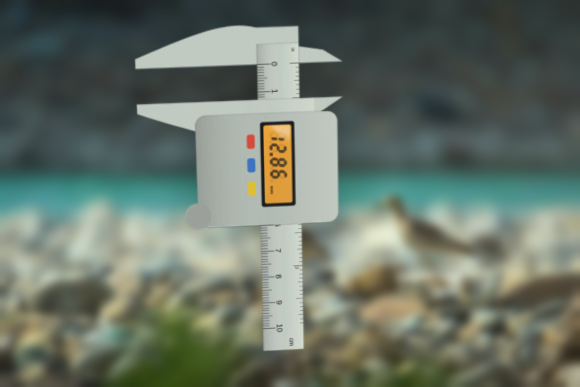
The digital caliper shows 12.86 mm
